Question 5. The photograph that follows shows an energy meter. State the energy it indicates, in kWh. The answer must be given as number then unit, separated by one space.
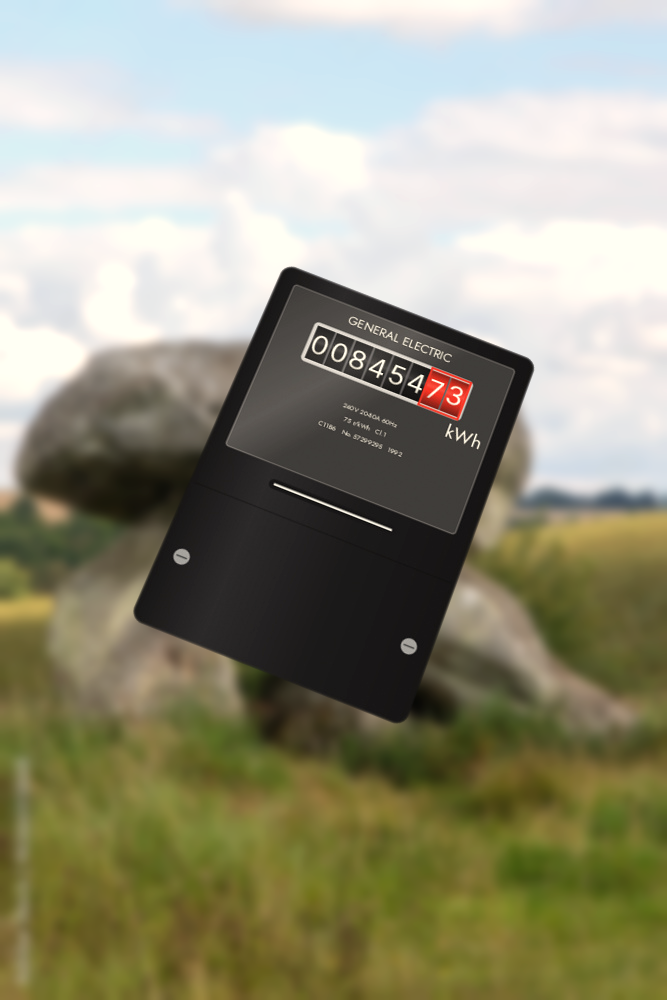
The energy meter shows 8454.73 kWh
